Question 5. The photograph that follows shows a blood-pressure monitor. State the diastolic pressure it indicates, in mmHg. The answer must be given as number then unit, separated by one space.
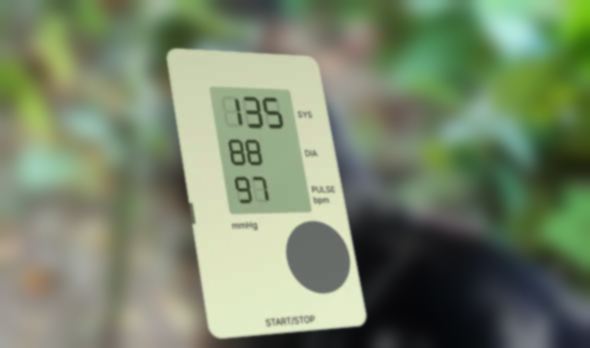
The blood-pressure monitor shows 88 mmHg
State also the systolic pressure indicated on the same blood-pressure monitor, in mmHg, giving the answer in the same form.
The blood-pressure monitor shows 135 mmHg
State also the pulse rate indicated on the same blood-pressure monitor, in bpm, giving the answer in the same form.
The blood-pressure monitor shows 97 bpm
